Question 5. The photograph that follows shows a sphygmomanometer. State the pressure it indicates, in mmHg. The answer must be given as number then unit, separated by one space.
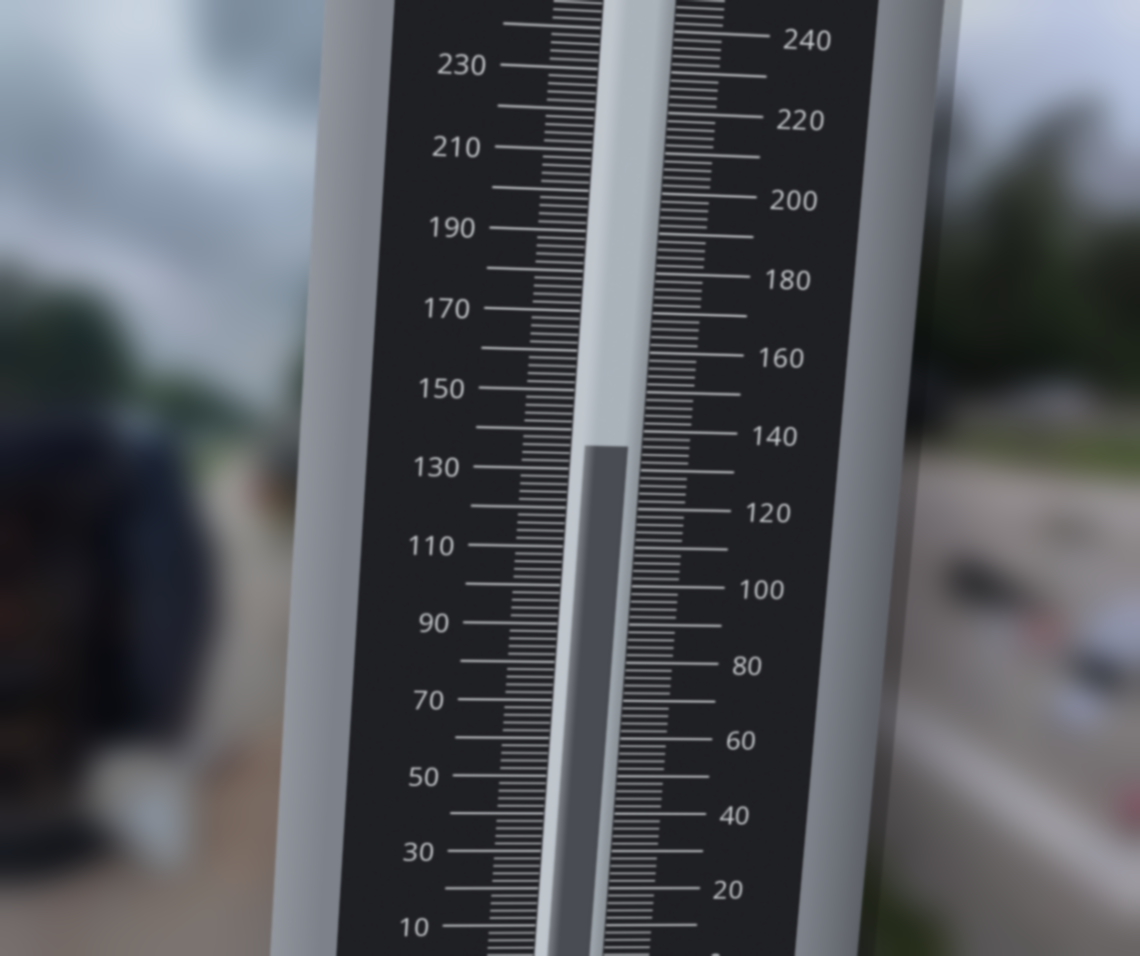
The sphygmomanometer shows 136 mmHg
